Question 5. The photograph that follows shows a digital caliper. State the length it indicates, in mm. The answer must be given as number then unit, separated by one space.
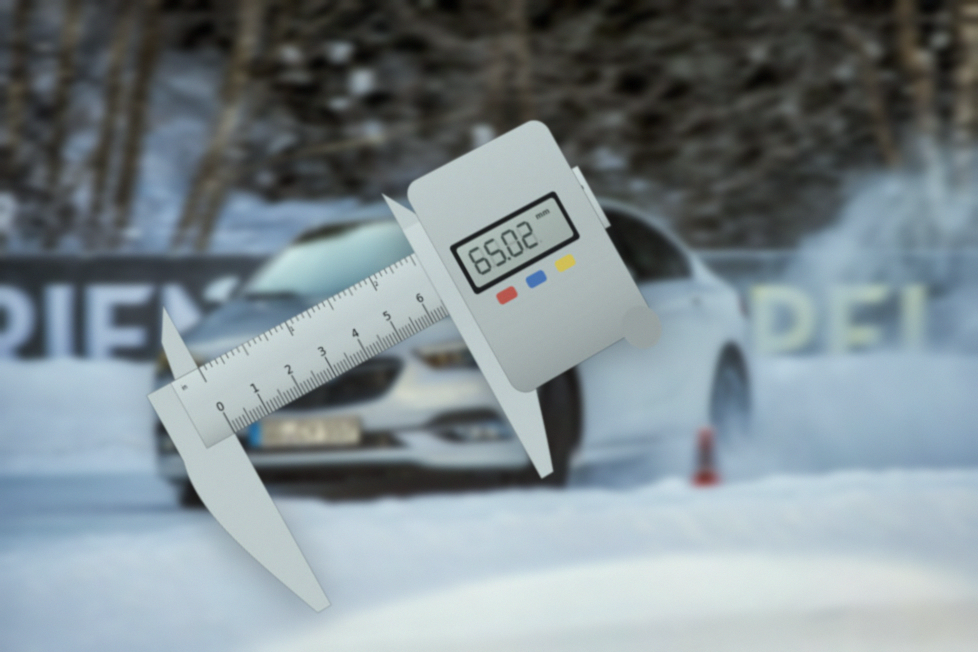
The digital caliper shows 65.02 mm
